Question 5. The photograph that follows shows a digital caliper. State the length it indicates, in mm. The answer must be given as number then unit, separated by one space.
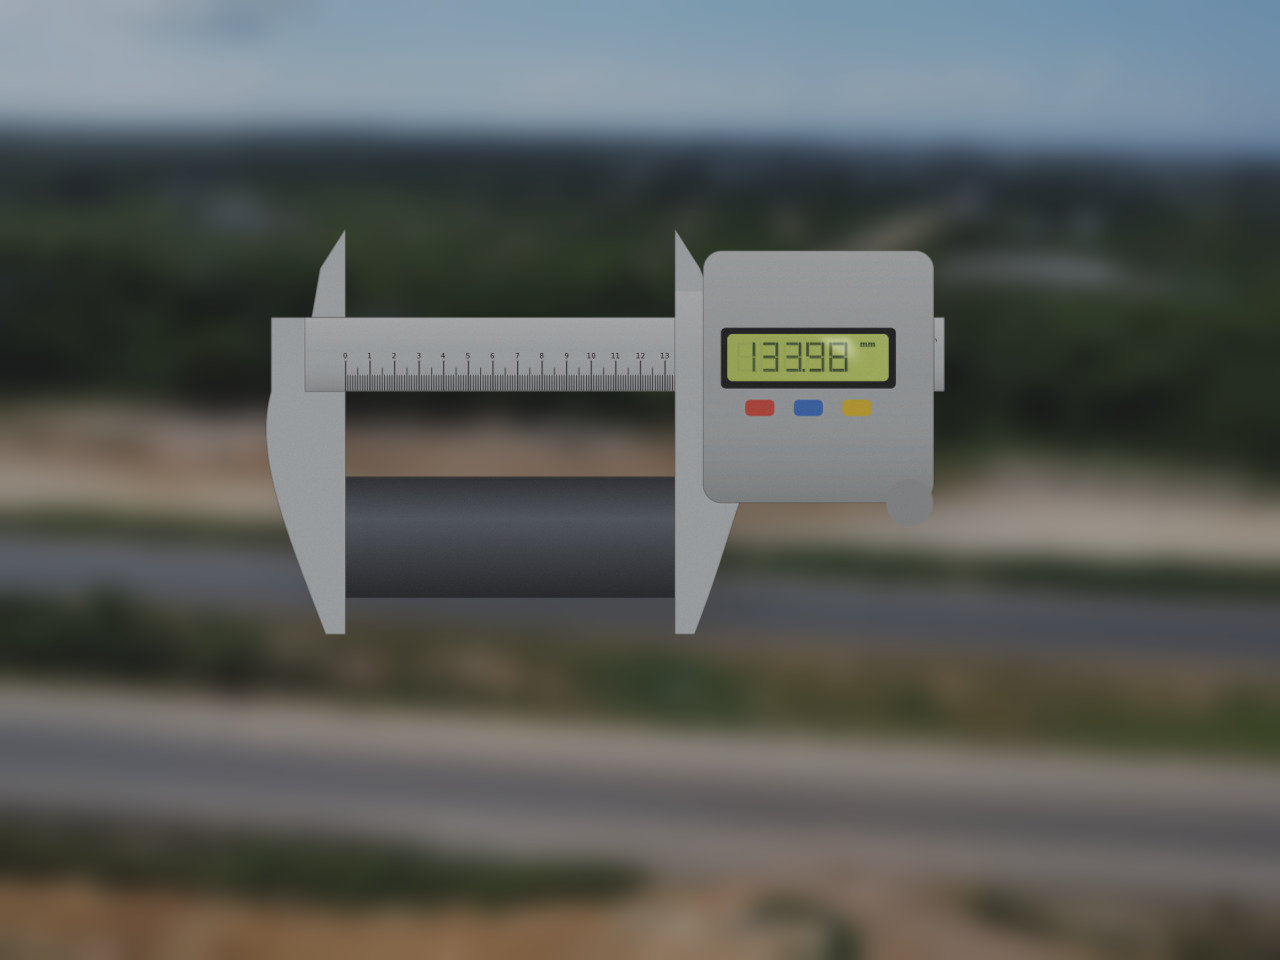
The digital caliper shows 133.98 mm
